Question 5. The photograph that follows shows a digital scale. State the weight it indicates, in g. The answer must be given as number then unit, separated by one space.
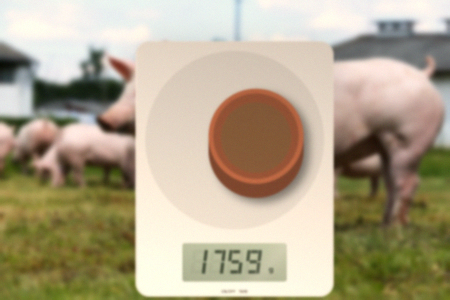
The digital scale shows 1759 g
